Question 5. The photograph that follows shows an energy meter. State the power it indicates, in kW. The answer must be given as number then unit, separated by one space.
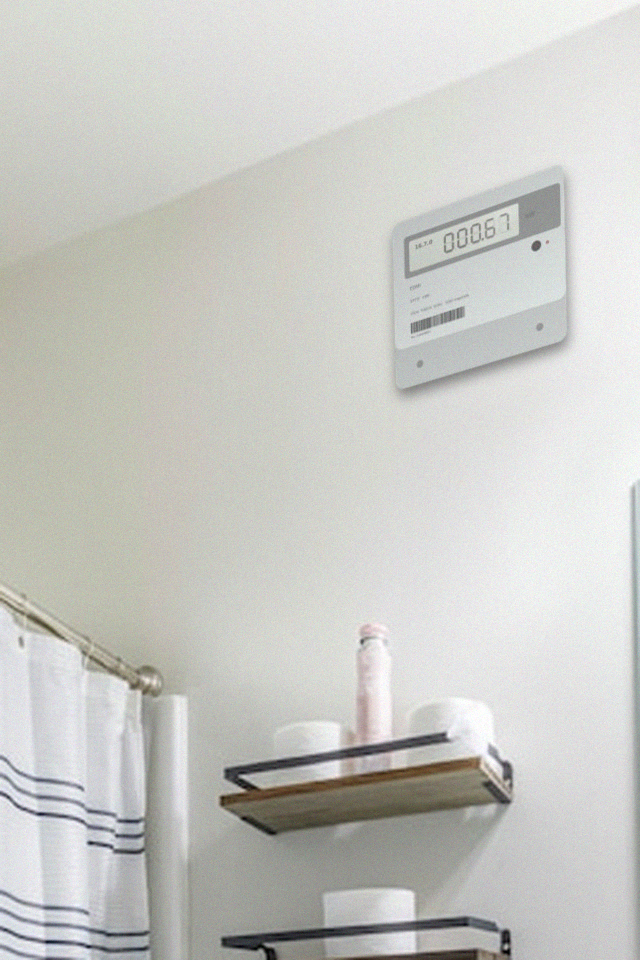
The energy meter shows 0.67 kW
